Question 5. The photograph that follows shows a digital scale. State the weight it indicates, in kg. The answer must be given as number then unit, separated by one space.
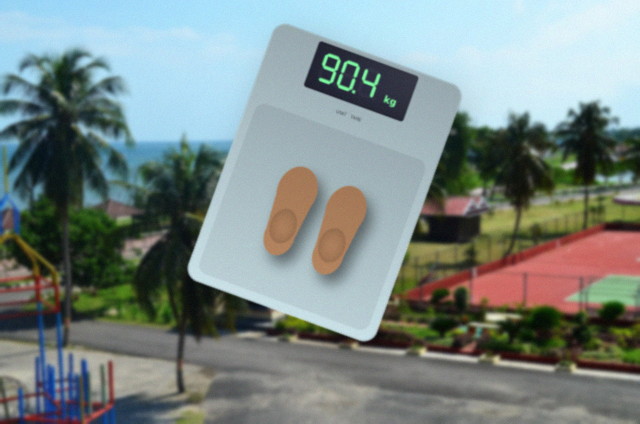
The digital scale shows 90.4 kg
